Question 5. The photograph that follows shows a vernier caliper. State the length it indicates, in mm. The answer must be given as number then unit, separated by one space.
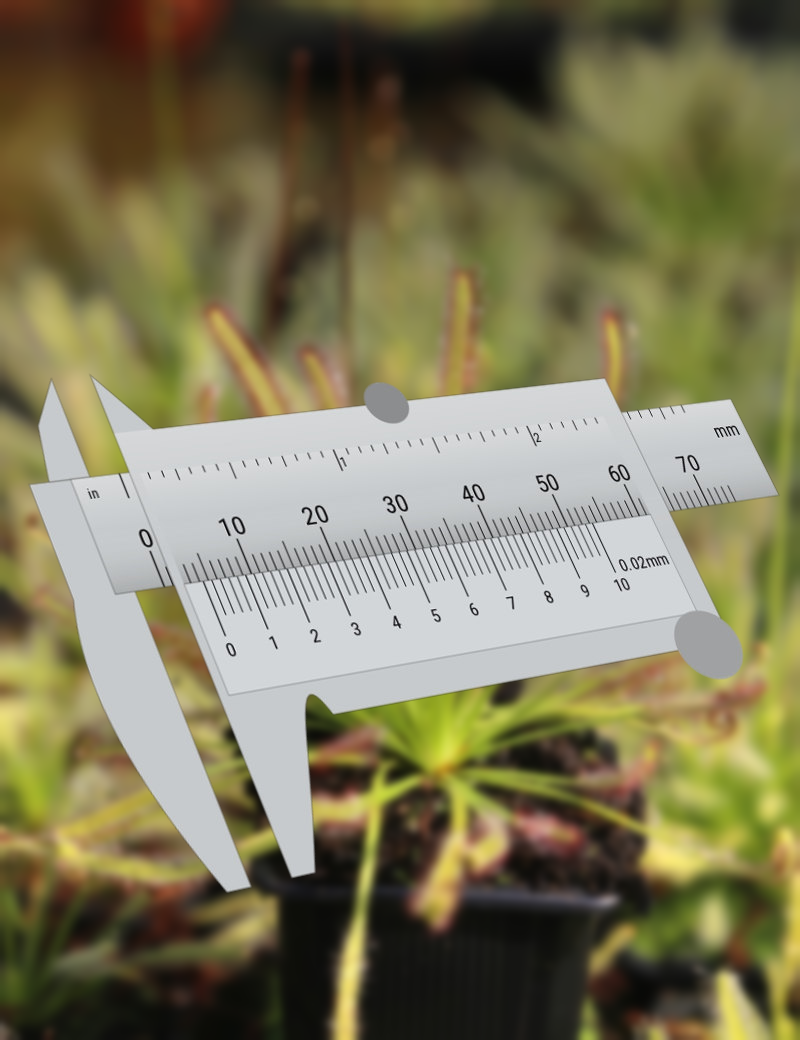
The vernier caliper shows 4.4 mm
